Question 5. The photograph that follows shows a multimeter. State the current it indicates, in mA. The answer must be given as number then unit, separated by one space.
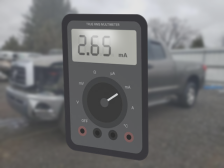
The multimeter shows 2.65 mA
